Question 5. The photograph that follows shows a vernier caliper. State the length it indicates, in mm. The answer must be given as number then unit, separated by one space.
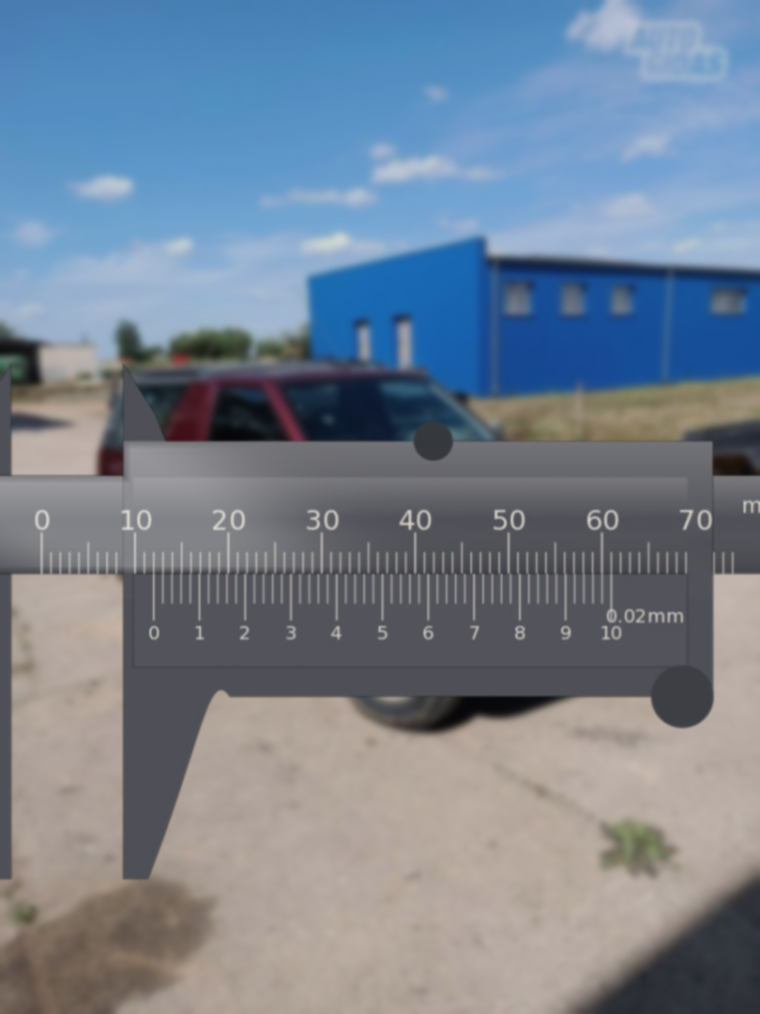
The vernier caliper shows 12.0 mm
